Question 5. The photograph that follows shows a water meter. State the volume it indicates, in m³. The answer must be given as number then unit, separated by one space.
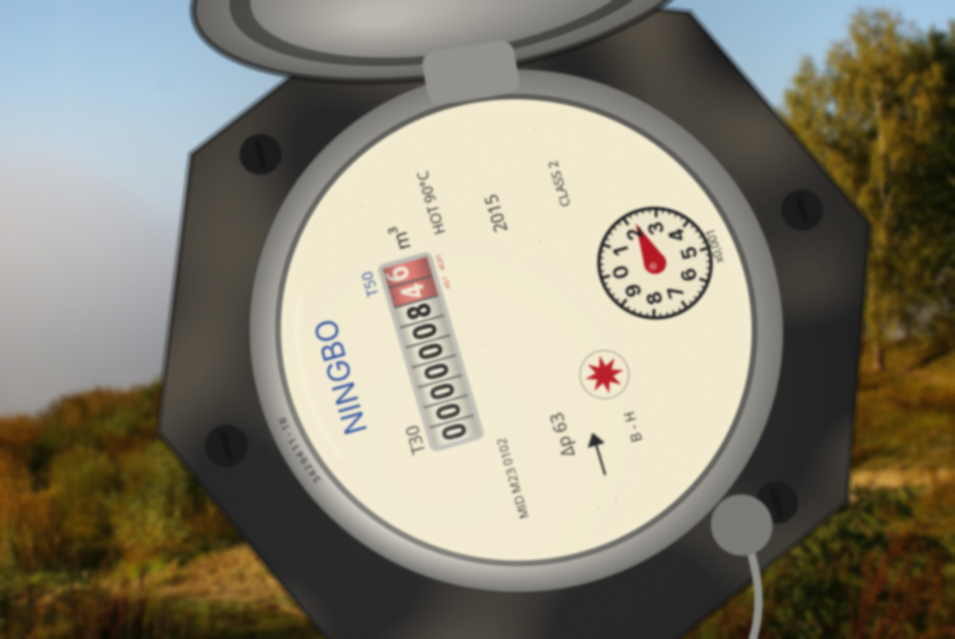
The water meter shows 8.462 m³
